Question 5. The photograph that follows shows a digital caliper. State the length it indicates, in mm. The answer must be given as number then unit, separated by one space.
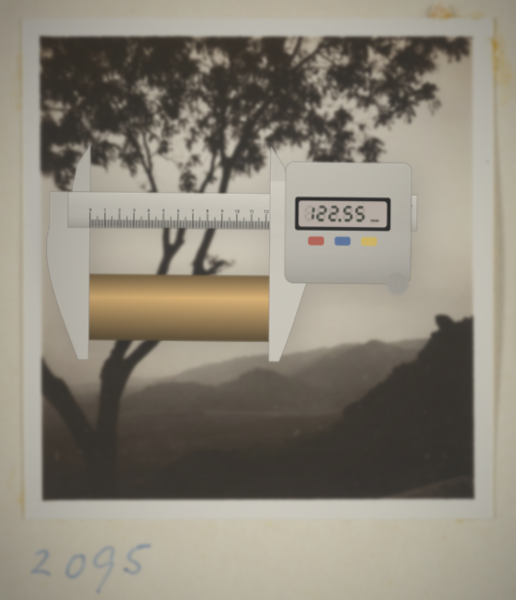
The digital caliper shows 122.55 mm
